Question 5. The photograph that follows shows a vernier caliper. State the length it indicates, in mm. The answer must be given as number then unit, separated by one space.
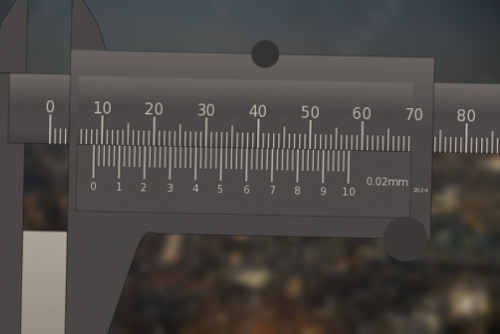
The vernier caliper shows 8.5 mm
